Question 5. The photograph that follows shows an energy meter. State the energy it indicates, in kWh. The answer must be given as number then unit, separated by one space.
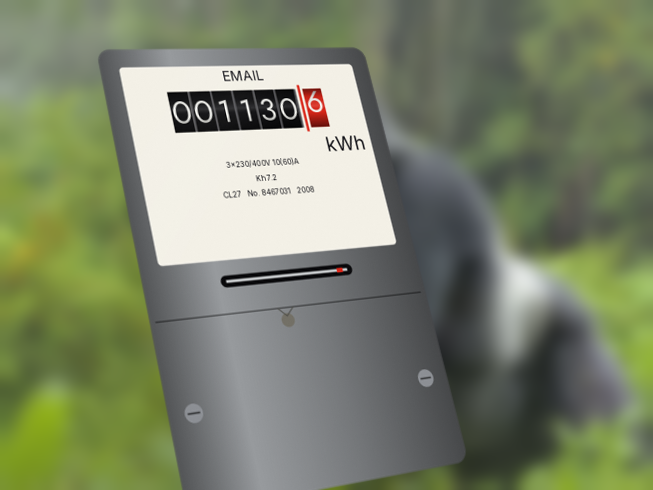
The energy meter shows 1130.6 kWh
